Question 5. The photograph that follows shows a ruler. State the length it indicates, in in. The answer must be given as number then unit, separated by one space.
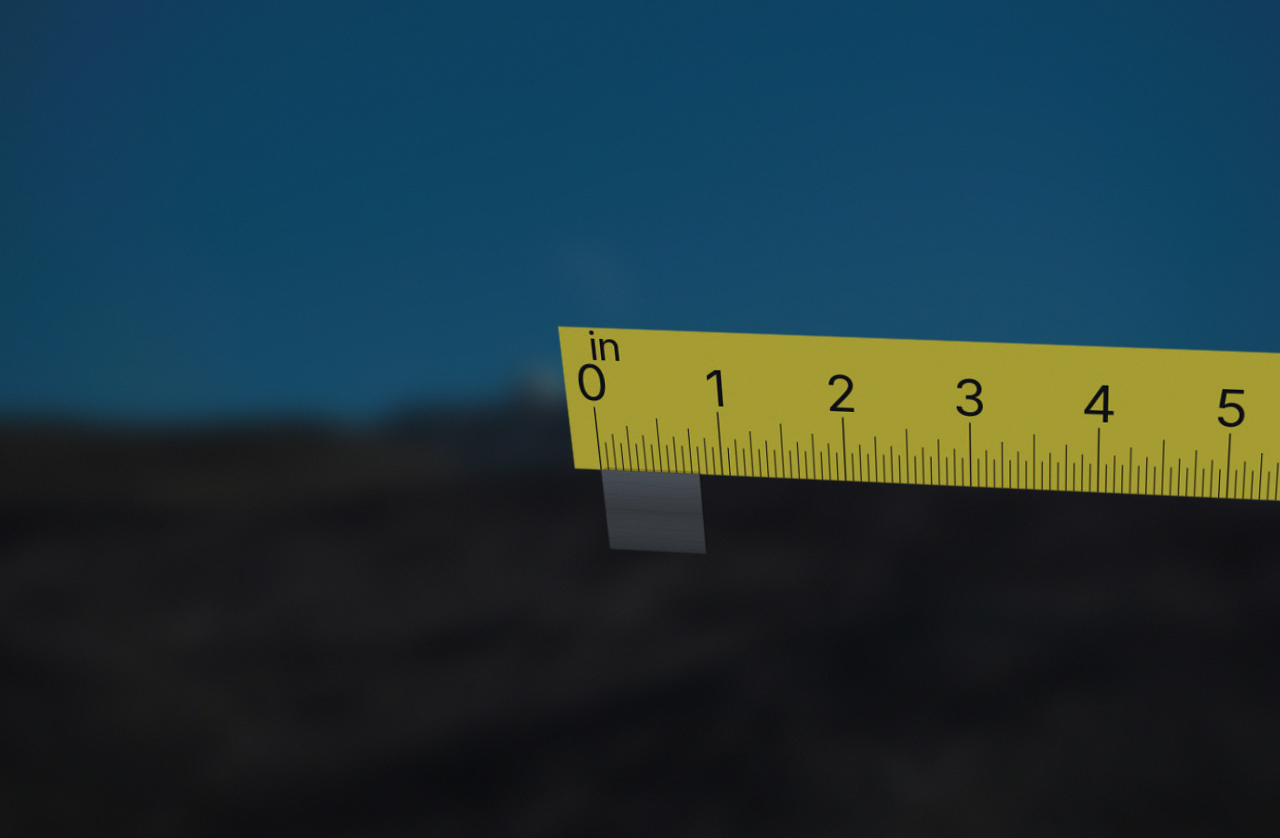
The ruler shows 0.8125 in
